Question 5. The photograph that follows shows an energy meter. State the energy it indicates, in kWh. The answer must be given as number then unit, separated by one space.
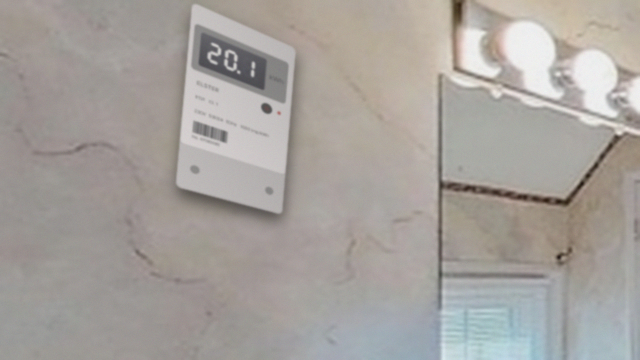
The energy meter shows 20.1 kWh
